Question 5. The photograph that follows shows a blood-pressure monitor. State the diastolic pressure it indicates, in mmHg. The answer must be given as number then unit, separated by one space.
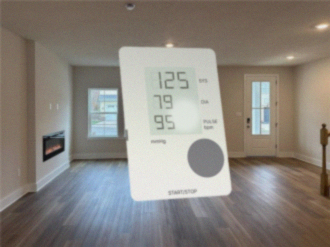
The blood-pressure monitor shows 79 mmHg
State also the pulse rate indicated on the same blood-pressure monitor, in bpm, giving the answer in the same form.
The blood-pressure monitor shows 95 bpm
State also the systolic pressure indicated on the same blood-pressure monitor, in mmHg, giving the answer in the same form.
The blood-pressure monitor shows 125 mmHg
